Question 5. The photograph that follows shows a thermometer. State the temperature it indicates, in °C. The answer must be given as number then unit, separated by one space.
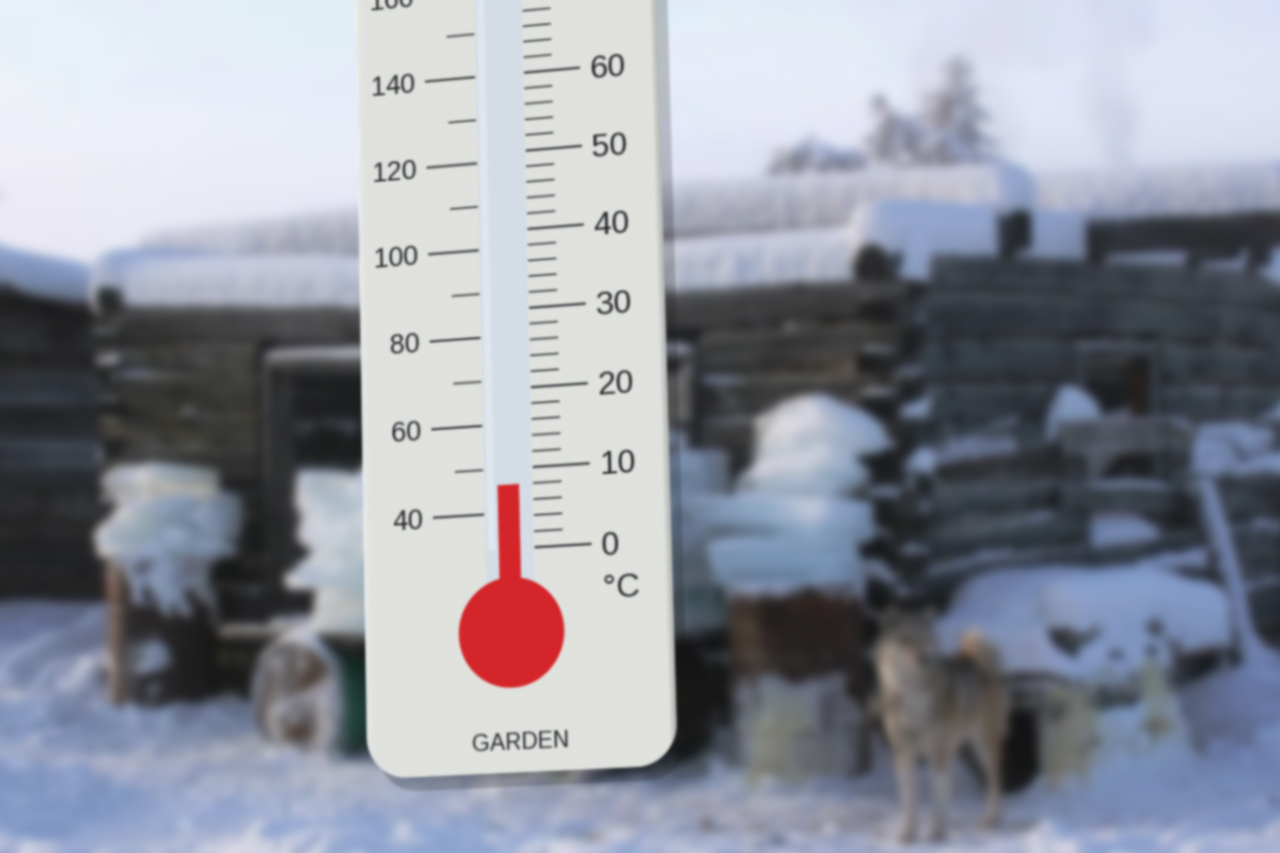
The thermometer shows 8 °C
